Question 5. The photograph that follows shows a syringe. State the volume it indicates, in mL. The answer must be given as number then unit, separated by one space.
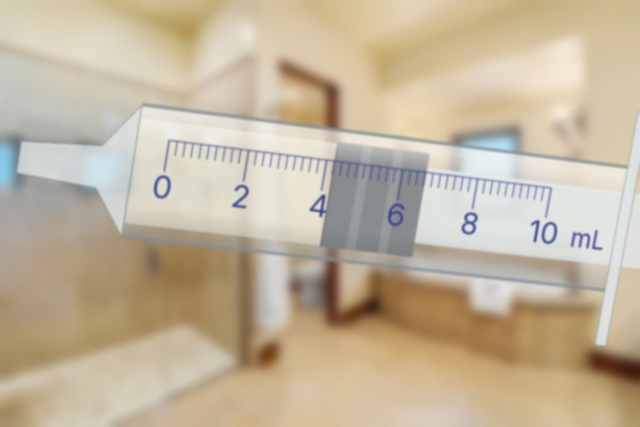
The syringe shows 4.2 mL
